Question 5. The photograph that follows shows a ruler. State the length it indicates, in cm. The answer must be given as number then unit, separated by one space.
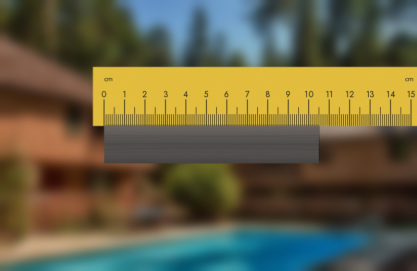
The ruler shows 10.5 cm
